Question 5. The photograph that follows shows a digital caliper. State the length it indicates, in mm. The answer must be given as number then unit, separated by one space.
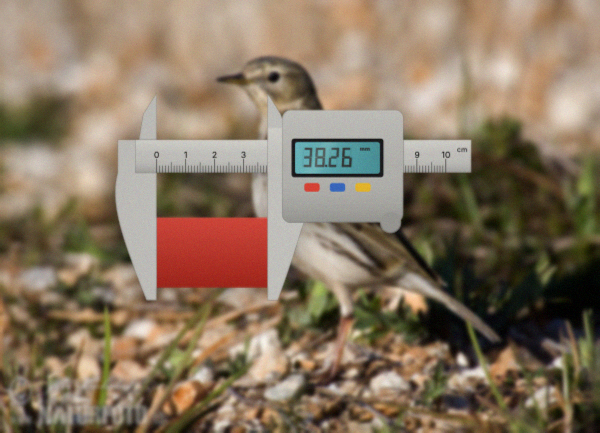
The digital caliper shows 38.26 mm
